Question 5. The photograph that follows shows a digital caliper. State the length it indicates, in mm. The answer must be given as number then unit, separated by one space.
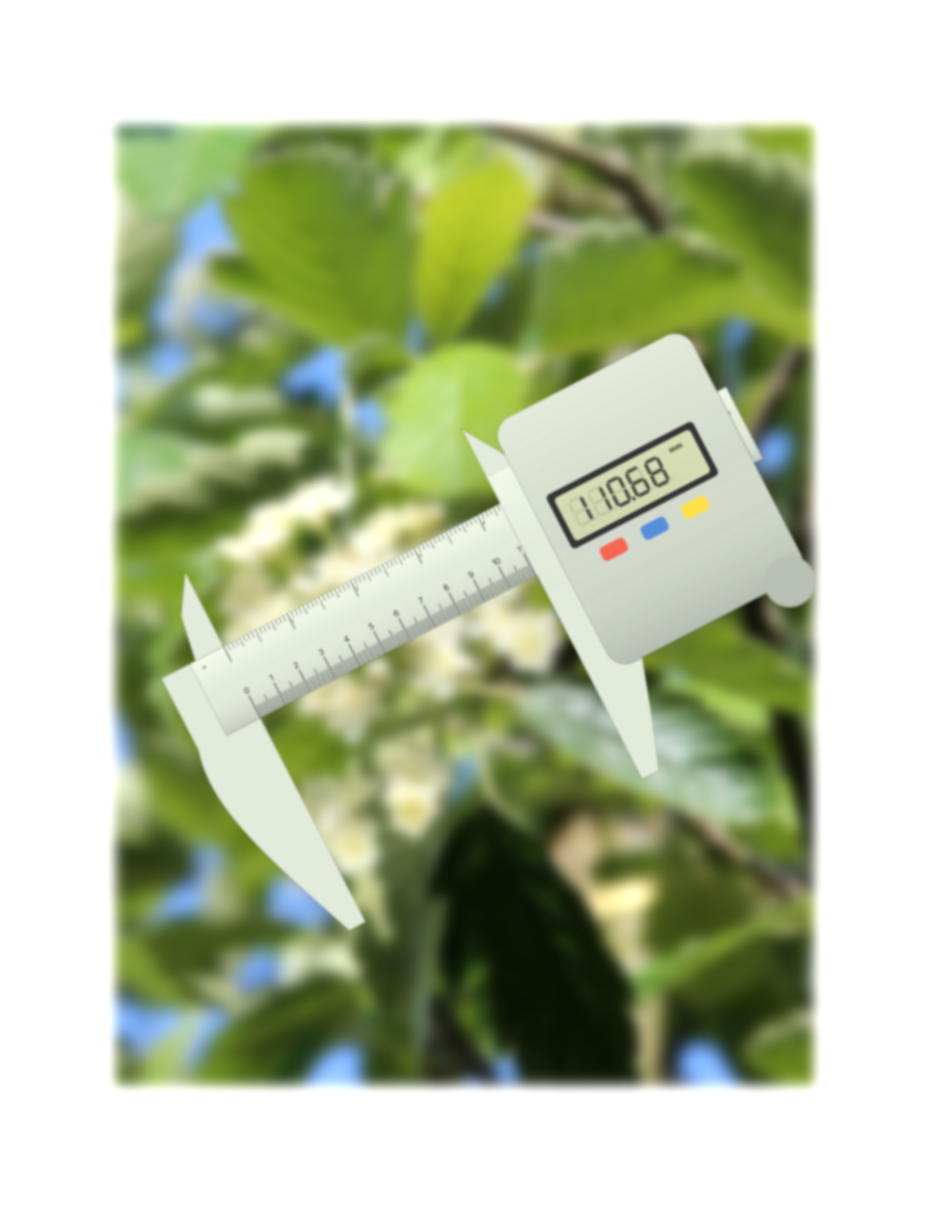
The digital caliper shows 110.68 mm
